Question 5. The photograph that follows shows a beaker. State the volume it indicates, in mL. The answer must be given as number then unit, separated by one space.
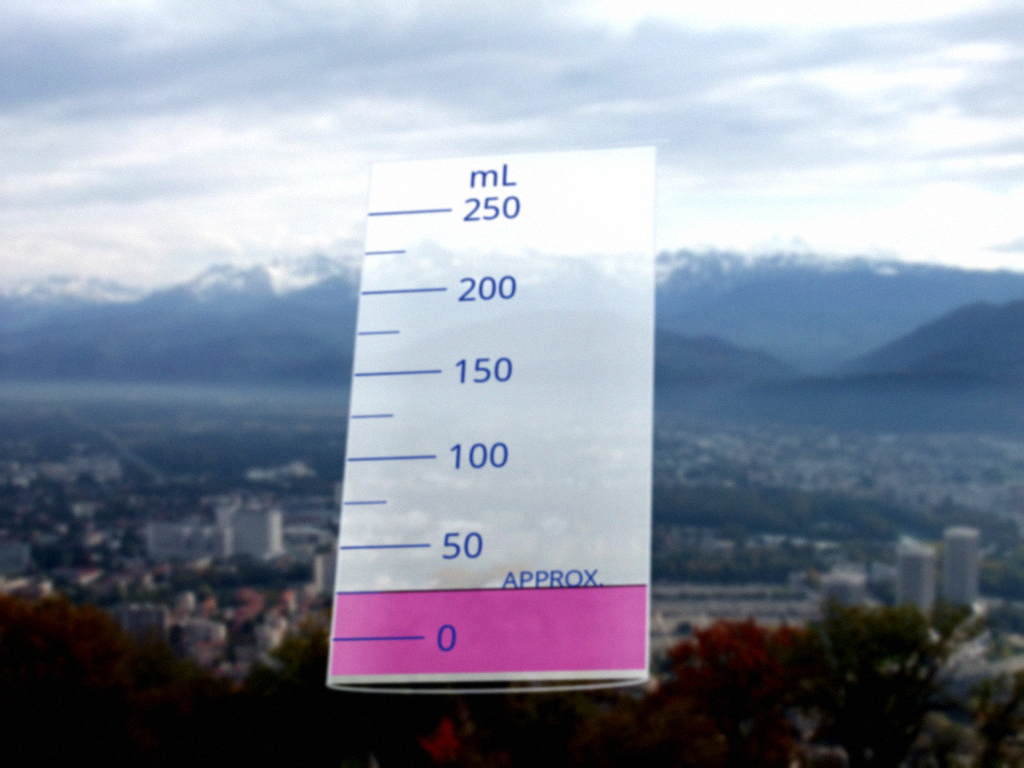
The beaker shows 25 mL
